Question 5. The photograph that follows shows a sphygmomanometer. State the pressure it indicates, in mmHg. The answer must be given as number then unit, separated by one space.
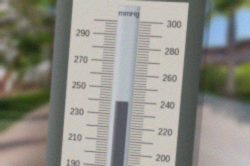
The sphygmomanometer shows 240 mmHg
